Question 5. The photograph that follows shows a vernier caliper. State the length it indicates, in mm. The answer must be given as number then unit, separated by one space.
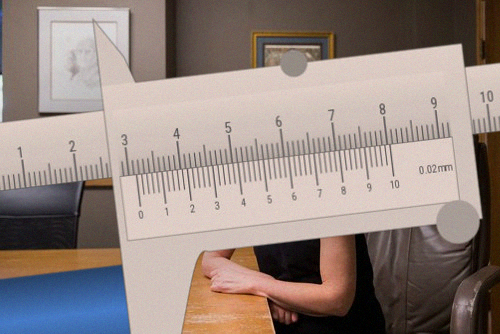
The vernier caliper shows 31.5 mm
